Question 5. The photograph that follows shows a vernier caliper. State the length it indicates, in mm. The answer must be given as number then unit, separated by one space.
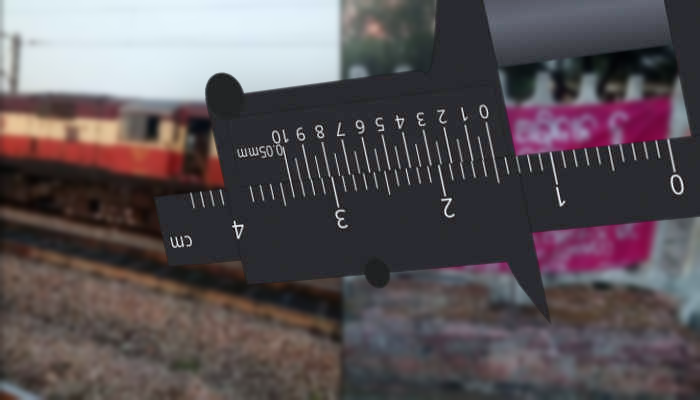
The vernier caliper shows 15.0 mm
